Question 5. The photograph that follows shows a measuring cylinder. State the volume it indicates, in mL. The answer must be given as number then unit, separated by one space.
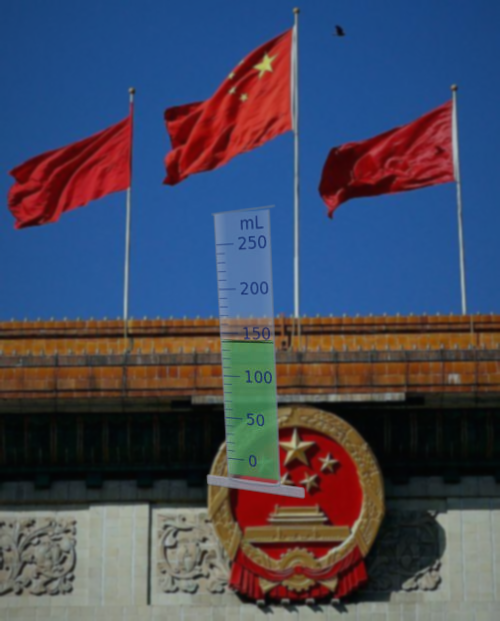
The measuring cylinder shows 140 mL
